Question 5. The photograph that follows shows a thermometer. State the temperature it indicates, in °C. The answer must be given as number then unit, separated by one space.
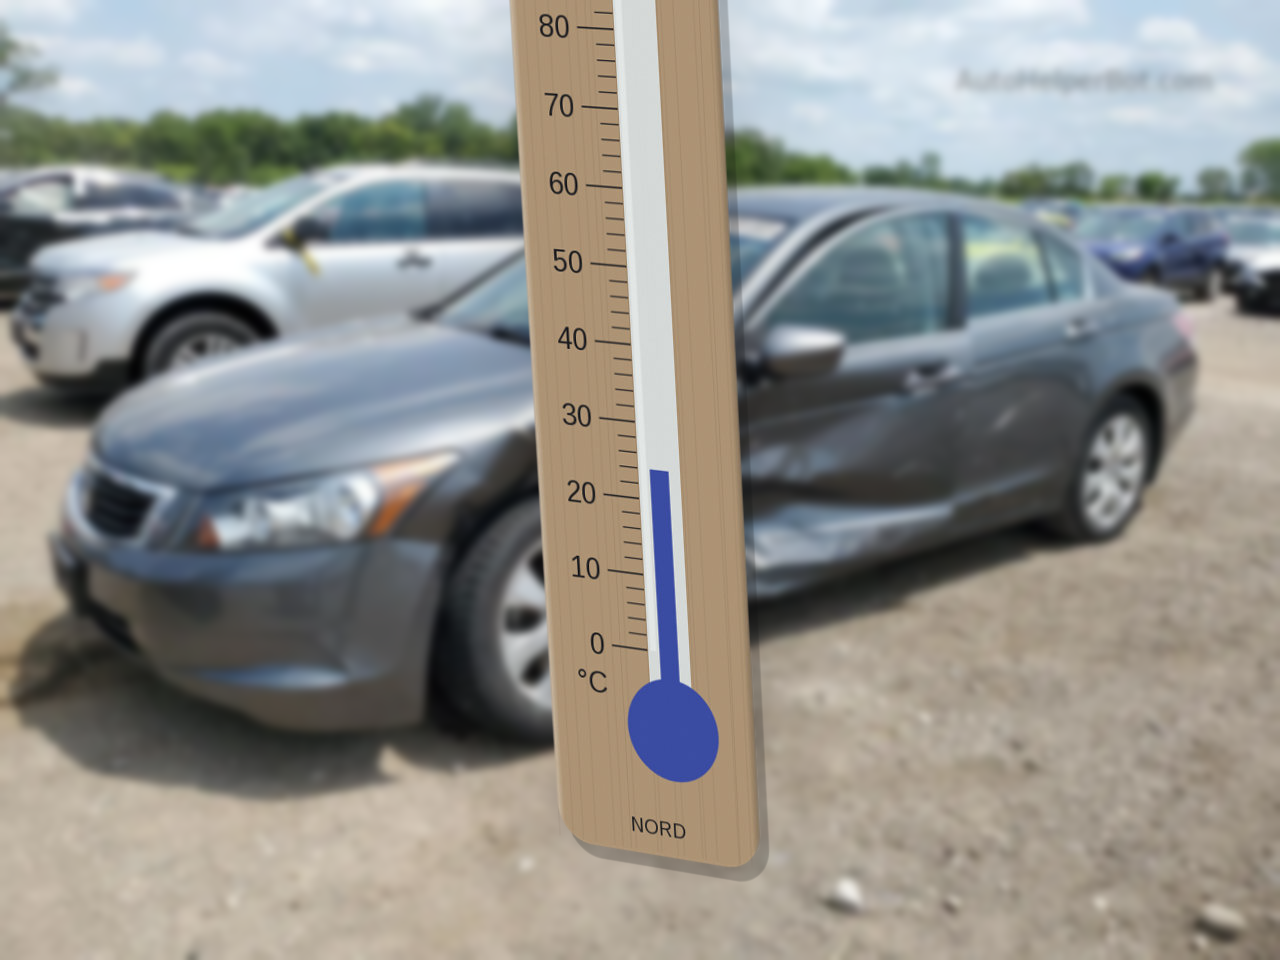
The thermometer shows 24 °C
